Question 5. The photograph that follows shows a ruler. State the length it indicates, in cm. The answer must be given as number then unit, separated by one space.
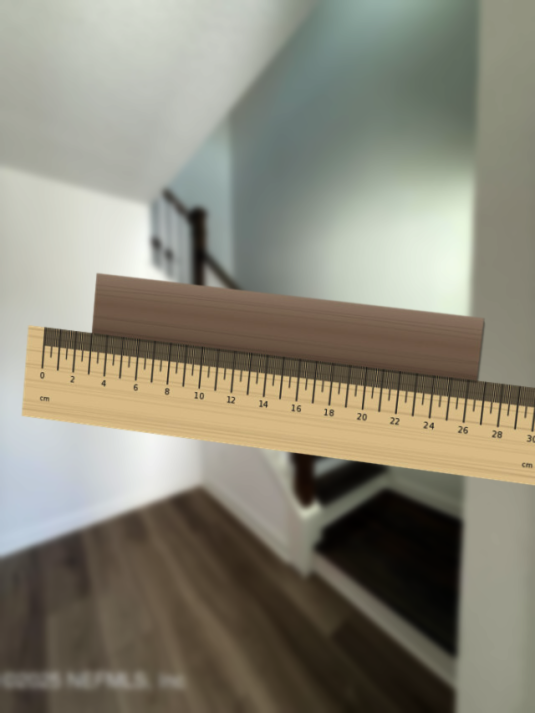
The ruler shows 23.5 cm
